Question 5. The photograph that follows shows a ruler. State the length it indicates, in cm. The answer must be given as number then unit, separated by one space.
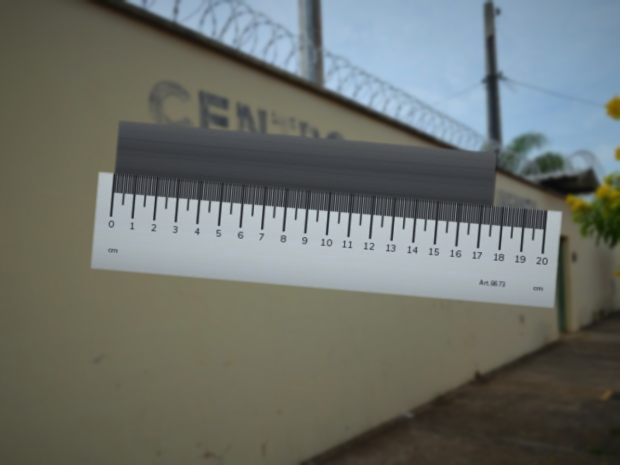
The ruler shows 17.5 cm
